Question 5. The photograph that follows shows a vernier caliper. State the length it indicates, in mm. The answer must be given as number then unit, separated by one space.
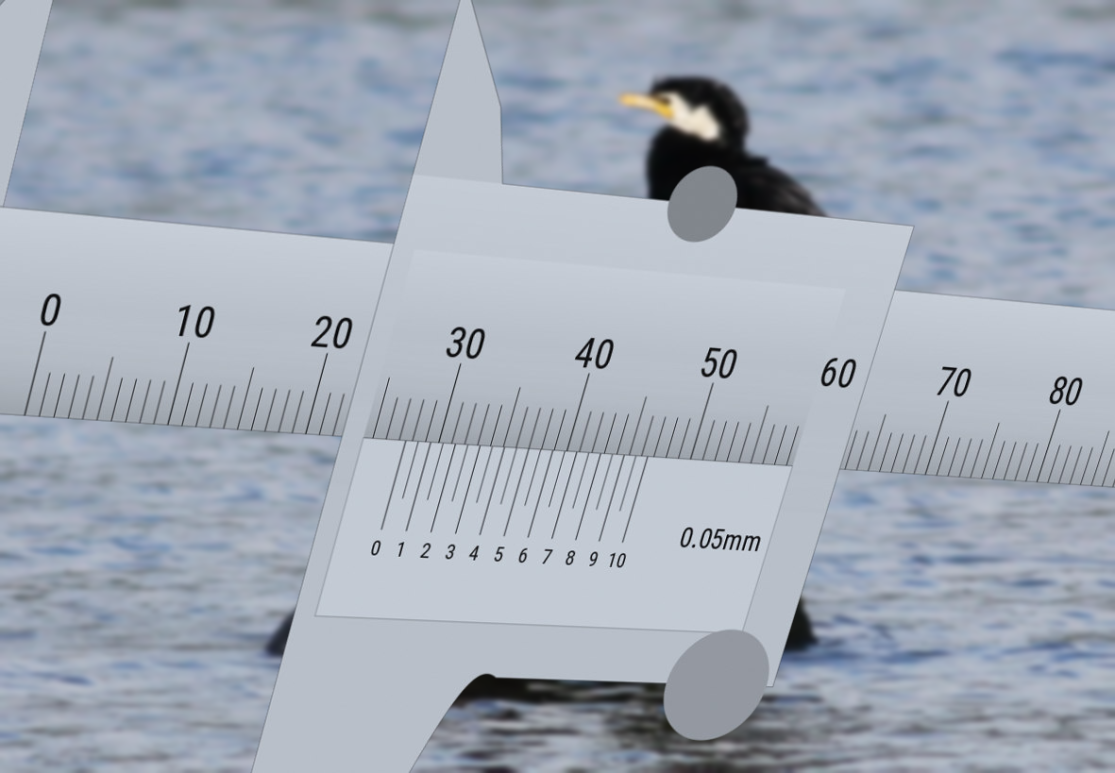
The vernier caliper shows 27.5 mm
